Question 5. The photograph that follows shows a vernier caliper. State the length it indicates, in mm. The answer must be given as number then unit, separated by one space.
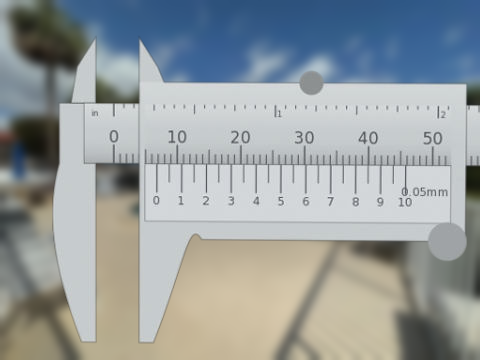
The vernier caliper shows 6.8 mm
